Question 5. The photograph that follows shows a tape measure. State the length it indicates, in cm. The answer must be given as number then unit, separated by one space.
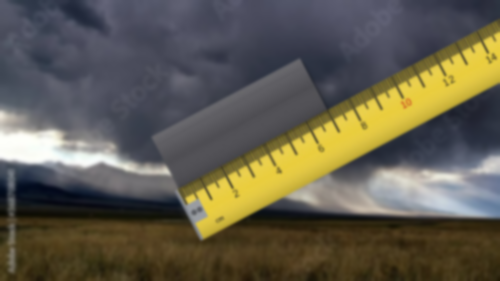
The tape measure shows 7 cm
